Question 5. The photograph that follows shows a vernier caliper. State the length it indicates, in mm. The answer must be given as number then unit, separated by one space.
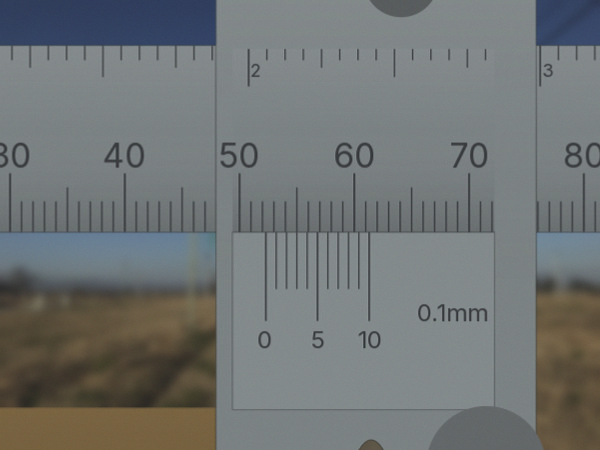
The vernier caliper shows 52.3 mm
